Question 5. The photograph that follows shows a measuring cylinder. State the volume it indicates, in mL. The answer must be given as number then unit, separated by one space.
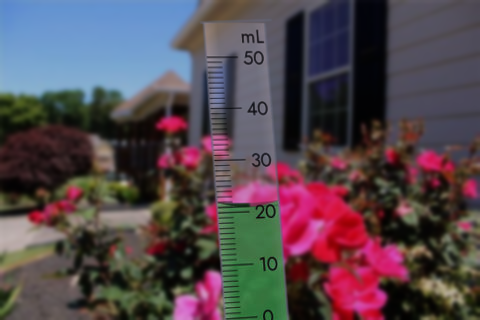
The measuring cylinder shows 21 mL
